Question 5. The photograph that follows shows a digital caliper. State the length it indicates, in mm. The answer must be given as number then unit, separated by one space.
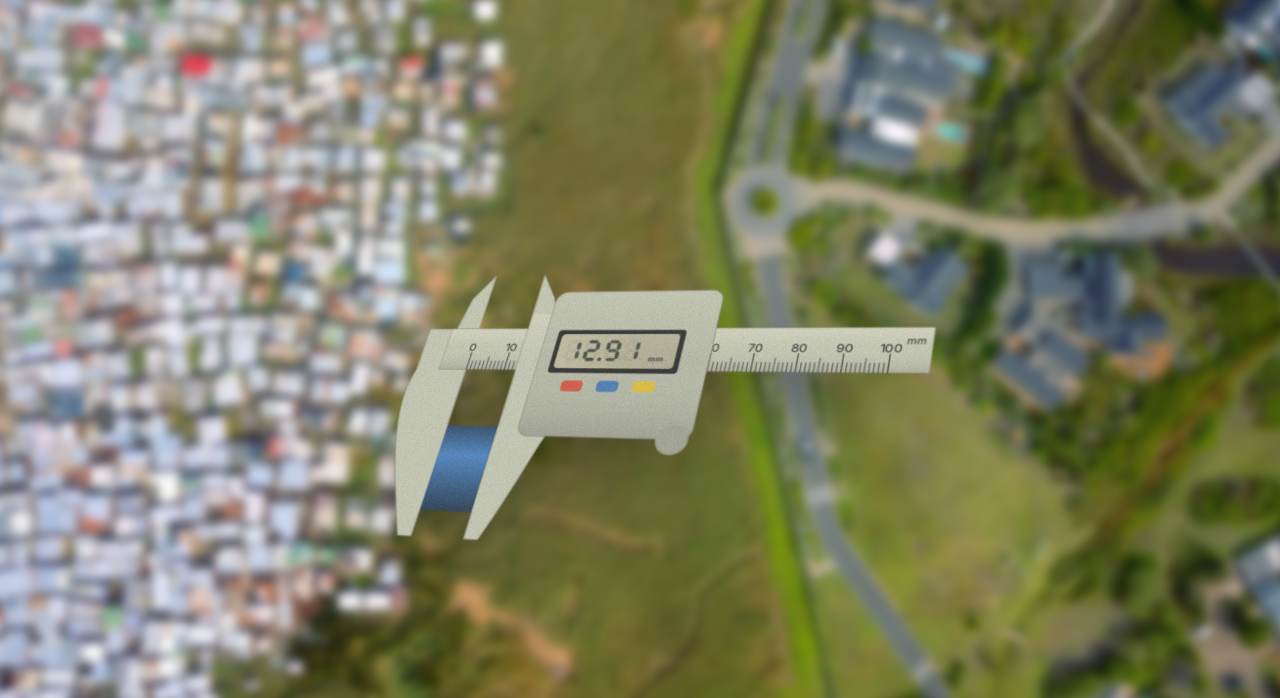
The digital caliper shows 12.91 mm
